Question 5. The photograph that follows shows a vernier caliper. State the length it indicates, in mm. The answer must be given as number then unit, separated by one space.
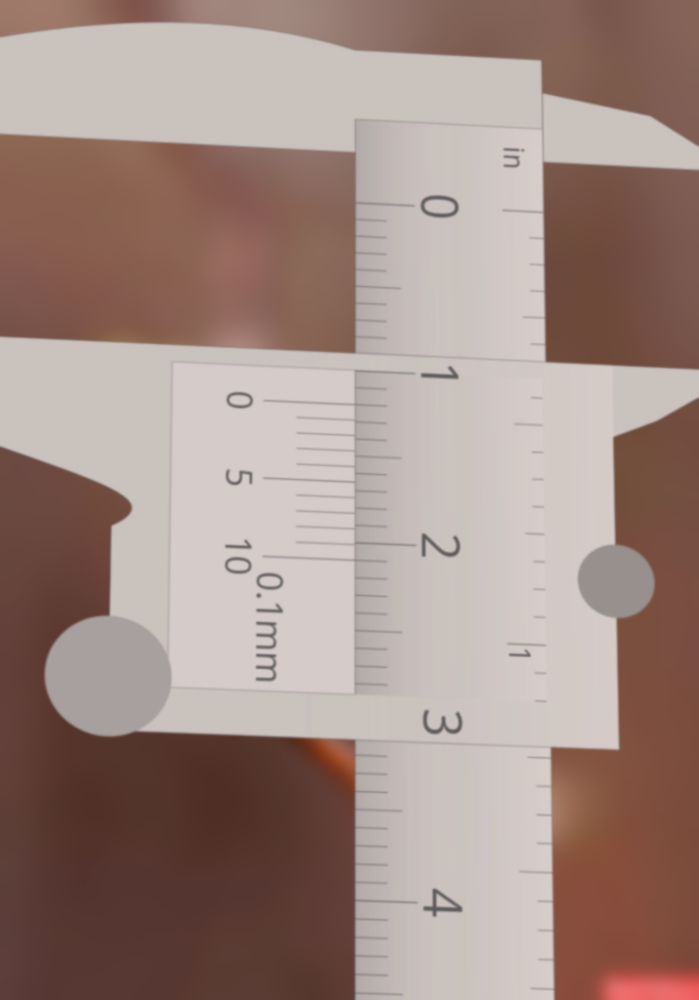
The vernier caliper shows 12.0 mm
